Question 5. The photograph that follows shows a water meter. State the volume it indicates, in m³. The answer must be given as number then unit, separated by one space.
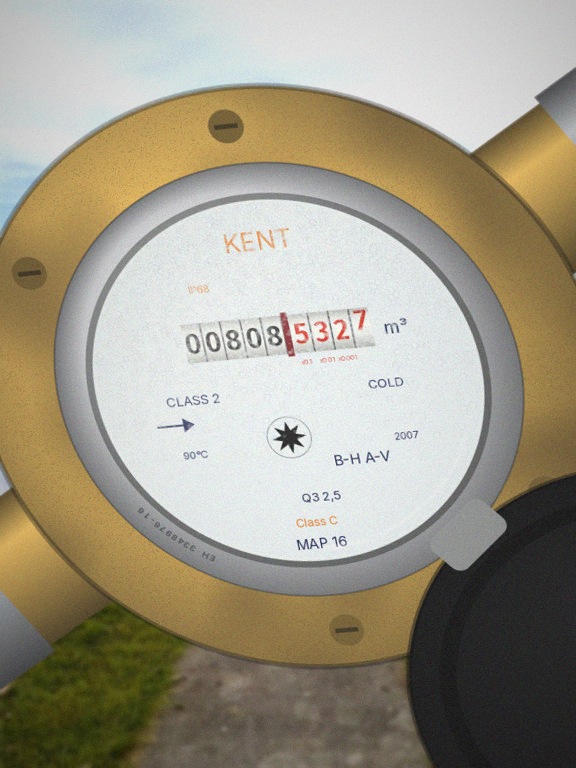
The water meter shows 808.5327 m³
